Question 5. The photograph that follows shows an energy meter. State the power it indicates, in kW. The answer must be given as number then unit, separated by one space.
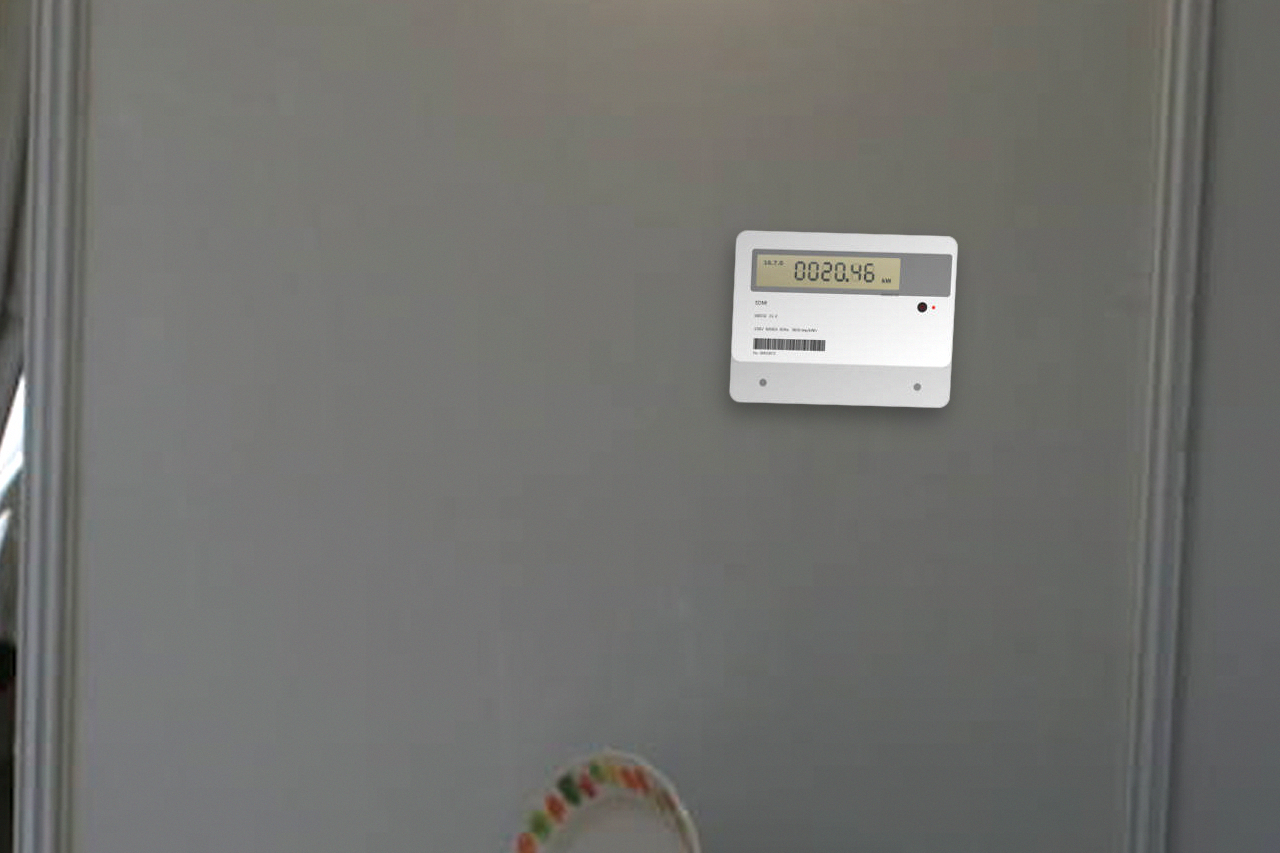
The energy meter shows 20.46 kW
